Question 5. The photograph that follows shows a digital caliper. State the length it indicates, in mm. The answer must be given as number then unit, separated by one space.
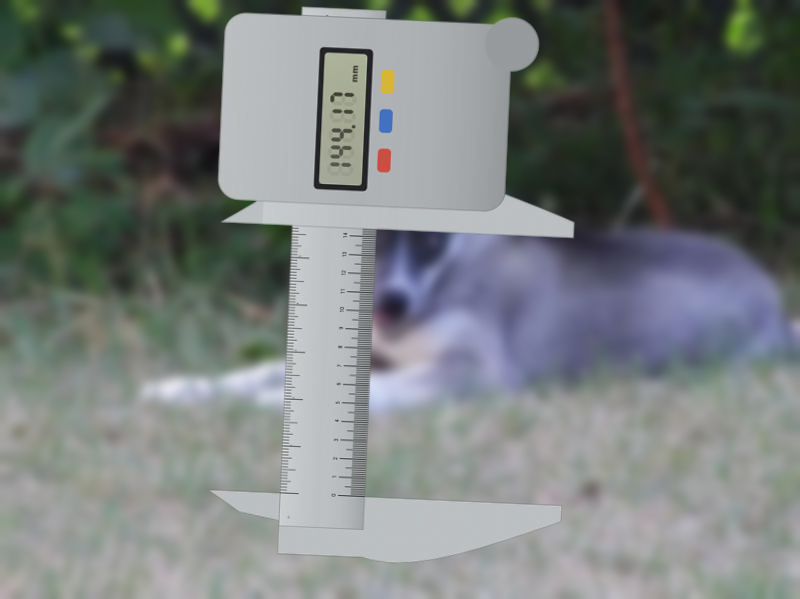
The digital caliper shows 144.17 mm
